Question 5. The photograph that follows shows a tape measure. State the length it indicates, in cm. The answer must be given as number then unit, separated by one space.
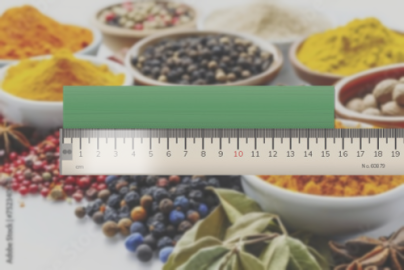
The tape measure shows 15.5 cm
